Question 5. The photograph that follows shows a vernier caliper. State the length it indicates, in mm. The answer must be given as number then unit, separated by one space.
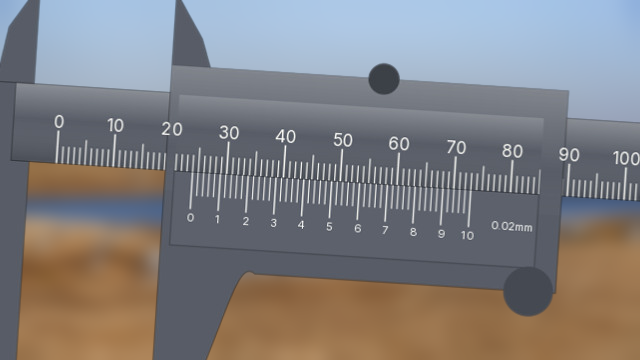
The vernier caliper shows 24.0 mm
